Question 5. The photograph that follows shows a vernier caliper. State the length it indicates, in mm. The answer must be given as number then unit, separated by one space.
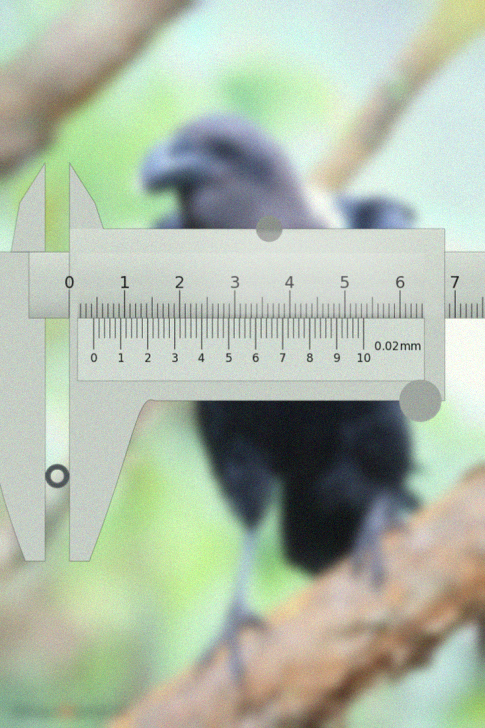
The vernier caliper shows 4.4 mm
